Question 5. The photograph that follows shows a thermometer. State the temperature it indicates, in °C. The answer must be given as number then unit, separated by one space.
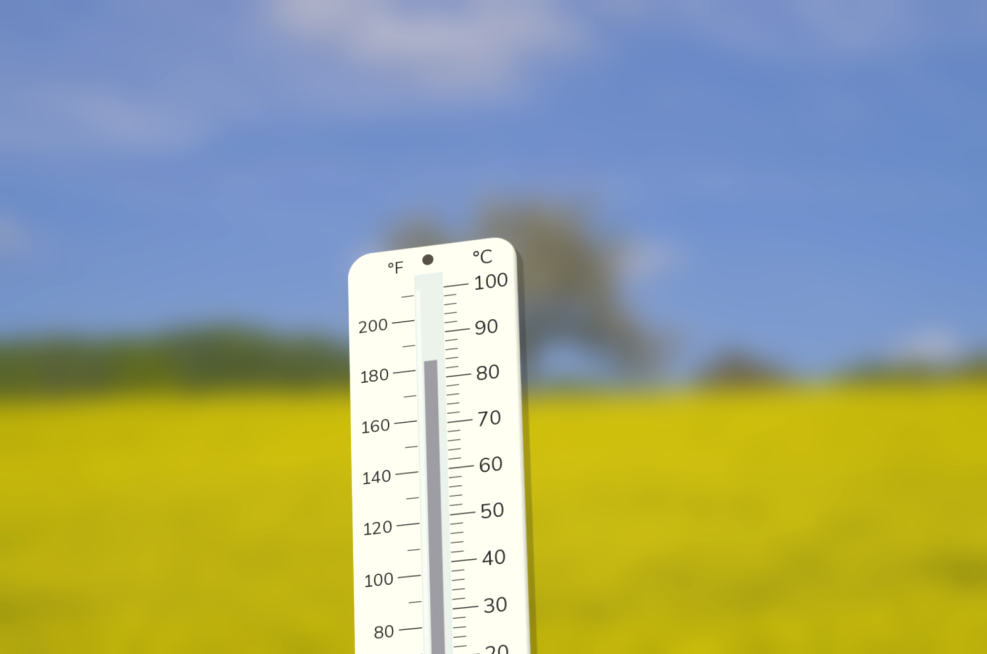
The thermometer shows 84 °C
